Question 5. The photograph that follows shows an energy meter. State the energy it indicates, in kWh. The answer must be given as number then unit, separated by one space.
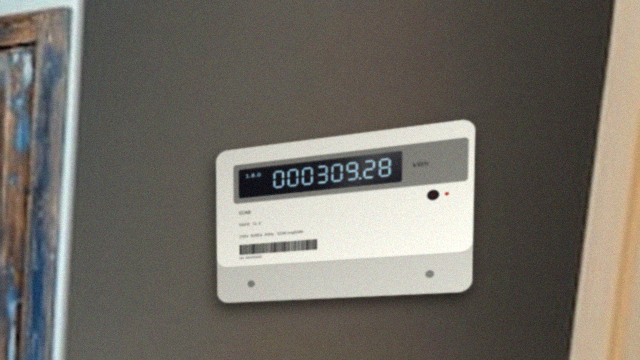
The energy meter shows 309.28 kWh
